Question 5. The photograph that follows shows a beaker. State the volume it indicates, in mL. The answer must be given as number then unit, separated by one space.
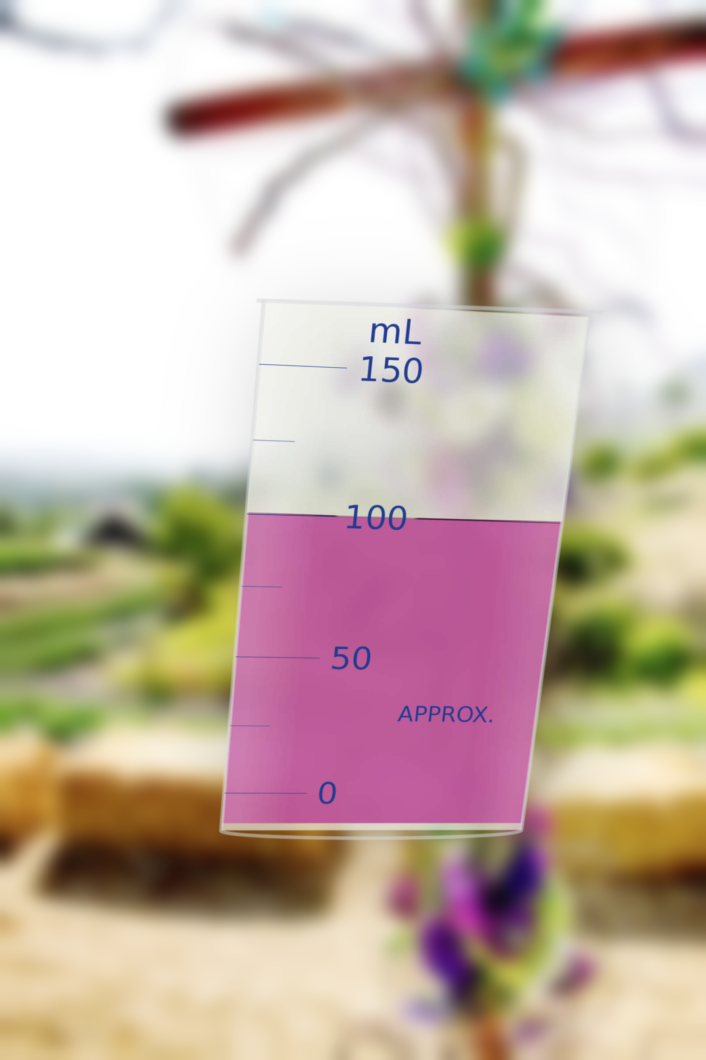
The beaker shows 100 mL
